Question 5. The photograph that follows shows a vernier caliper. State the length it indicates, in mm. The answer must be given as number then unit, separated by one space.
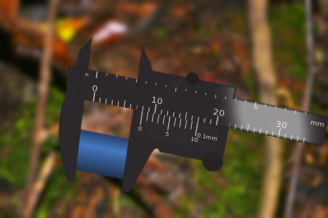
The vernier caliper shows 8.0 mm
